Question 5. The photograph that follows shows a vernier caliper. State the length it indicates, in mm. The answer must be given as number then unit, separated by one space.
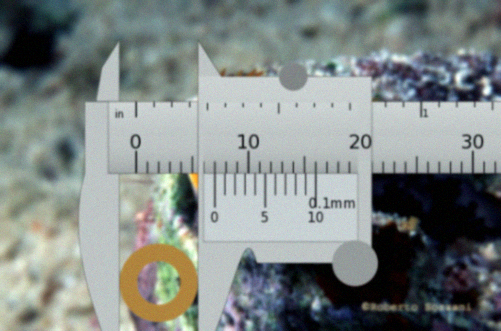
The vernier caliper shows 7.0 mm
